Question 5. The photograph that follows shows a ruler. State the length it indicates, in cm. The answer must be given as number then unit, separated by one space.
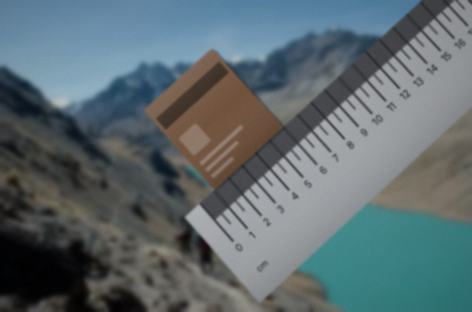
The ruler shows 5 cm
